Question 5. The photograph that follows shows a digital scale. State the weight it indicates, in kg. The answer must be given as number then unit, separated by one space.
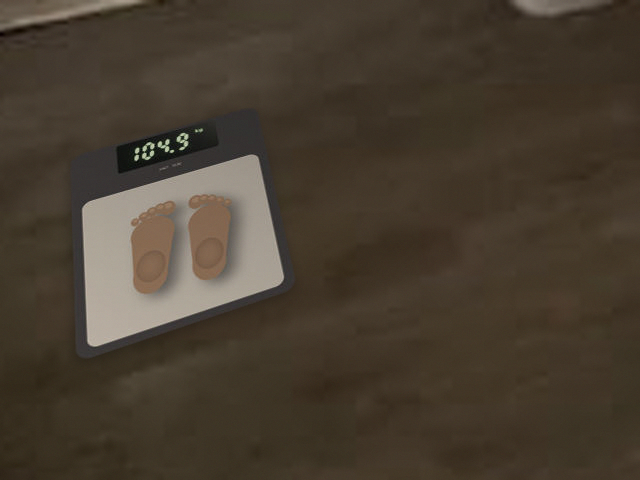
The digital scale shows 104.9 kg
